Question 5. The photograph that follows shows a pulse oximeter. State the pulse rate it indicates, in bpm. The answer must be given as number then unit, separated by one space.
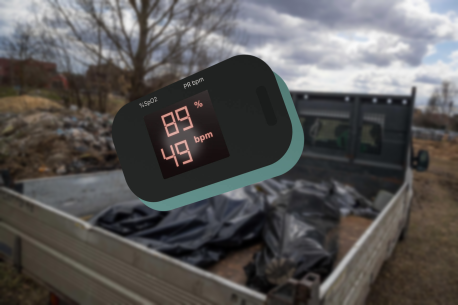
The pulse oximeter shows 49 bpm
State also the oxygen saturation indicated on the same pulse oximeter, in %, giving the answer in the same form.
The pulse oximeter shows 89 %
